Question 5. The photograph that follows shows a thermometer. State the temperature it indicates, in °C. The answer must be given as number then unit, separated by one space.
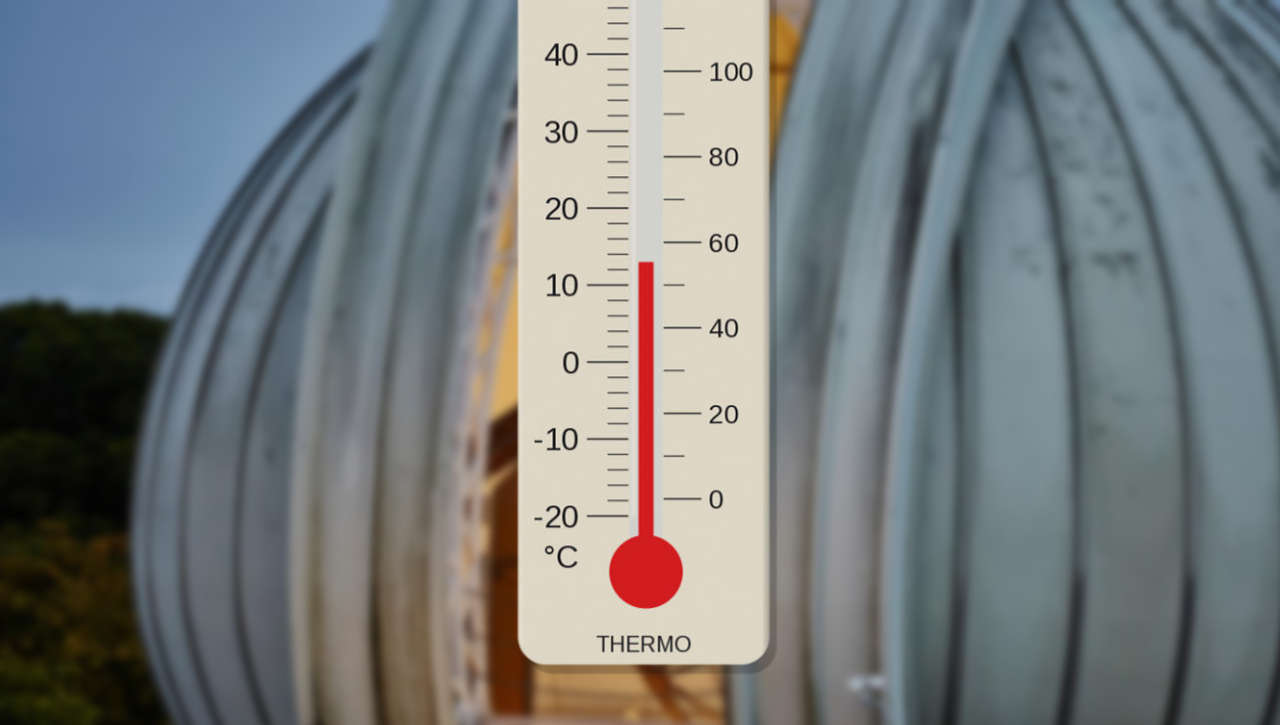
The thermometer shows 13 °C
